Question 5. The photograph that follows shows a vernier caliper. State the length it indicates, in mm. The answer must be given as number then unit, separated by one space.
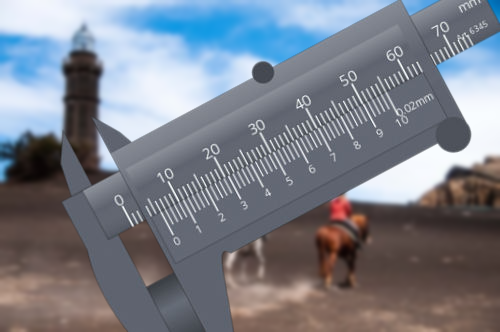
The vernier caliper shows 6.0 mm
